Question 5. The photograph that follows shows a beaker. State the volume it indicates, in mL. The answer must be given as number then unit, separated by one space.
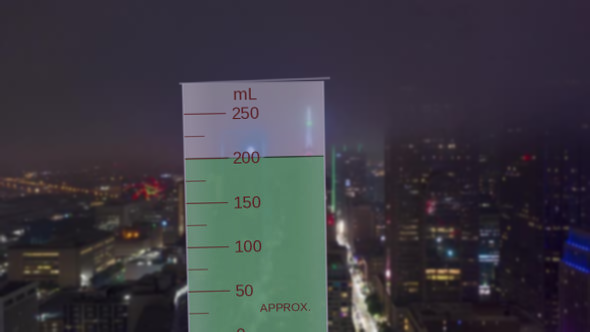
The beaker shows 200 mL
